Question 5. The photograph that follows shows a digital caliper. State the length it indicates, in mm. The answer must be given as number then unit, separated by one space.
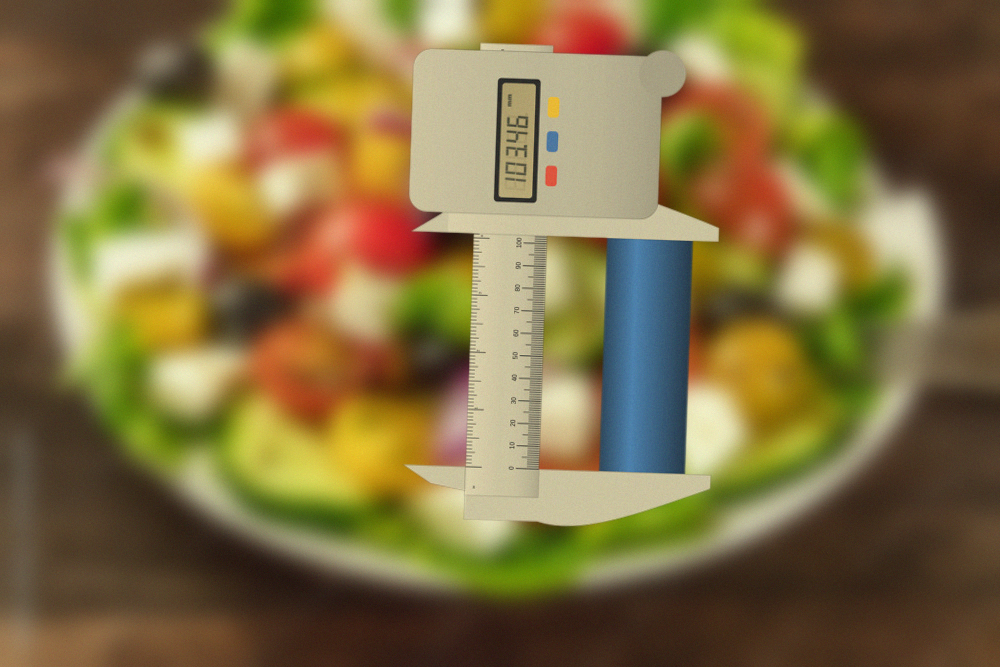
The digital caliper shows 103.46 mm
